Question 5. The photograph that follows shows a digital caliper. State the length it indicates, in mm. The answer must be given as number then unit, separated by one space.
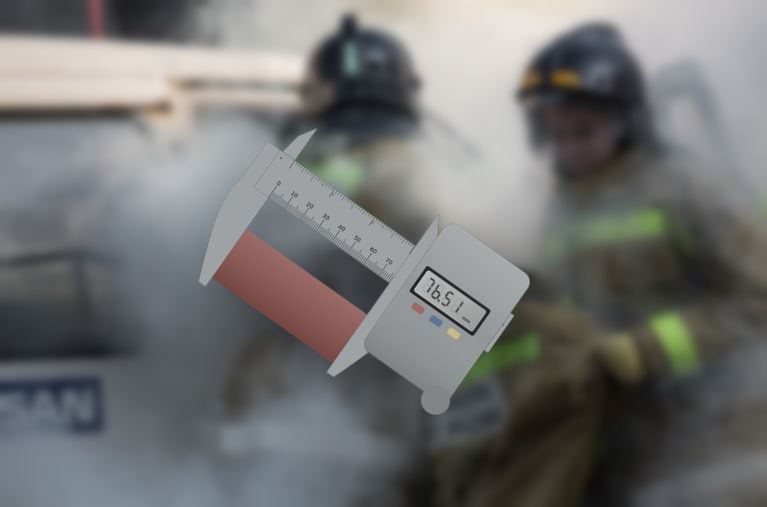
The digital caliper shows 76.51 mm
